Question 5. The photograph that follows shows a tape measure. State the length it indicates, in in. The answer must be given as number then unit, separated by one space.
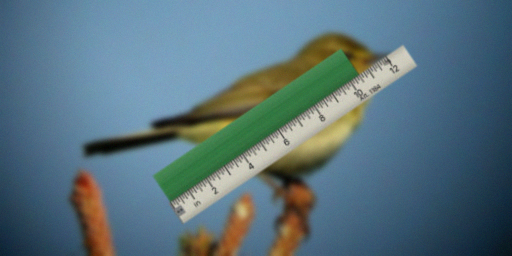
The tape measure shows 10.5 in
